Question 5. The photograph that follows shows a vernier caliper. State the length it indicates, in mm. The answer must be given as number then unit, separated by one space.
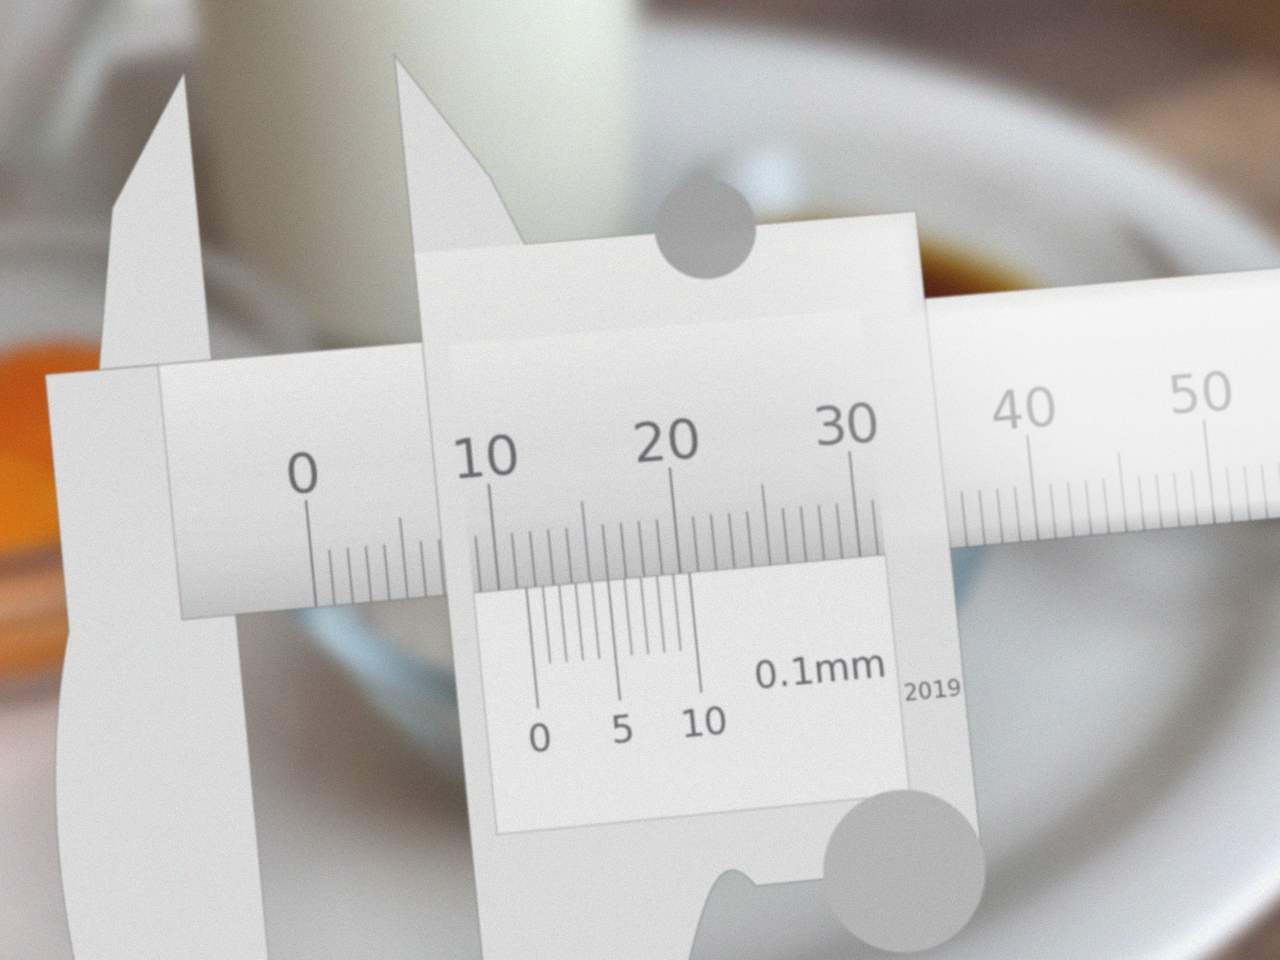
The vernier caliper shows 11.5 mm
